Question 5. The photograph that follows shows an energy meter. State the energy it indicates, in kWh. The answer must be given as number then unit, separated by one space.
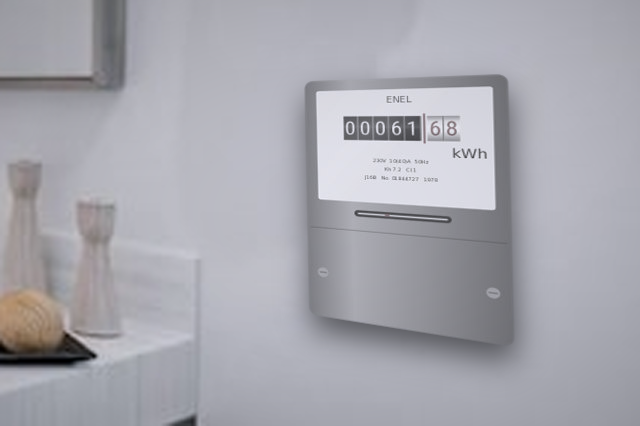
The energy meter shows 61.68 kWh
